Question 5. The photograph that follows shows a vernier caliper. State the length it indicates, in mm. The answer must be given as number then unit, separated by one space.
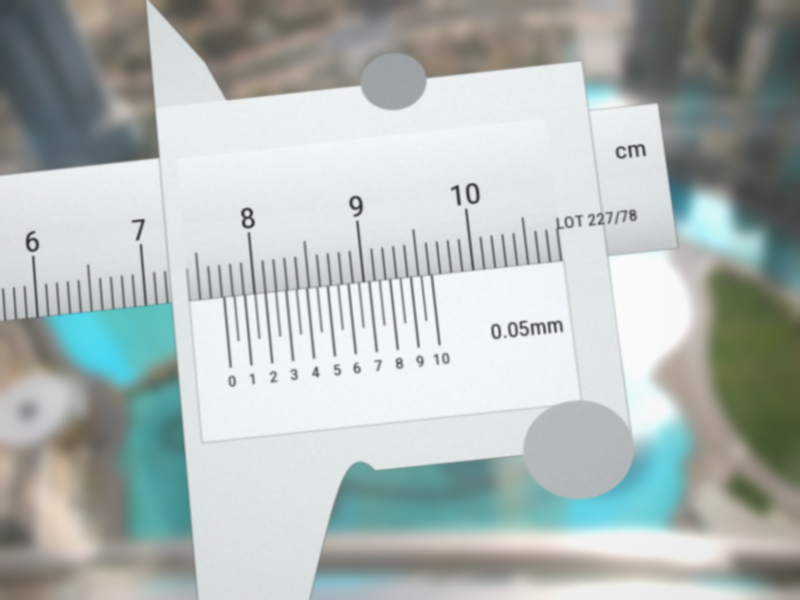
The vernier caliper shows 77.2 mm
